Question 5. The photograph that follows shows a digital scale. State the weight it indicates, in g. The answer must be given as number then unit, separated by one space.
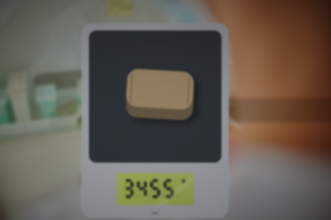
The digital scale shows 3455 g
